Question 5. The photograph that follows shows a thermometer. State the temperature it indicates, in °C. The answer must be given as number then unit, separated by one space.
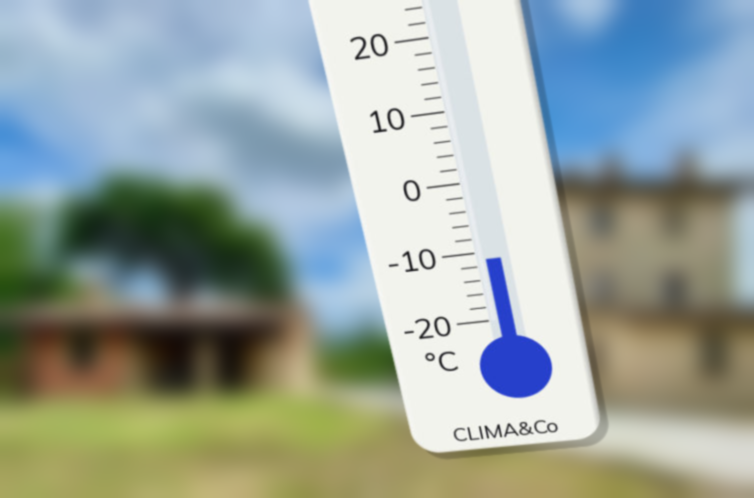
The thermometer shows -11 °C
